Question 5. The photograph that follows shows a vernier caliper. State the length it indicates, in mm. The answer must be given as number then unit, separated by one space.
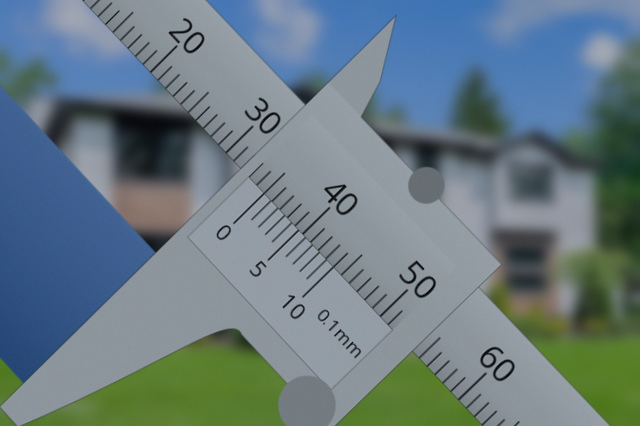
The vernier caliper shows 35.0 mm
